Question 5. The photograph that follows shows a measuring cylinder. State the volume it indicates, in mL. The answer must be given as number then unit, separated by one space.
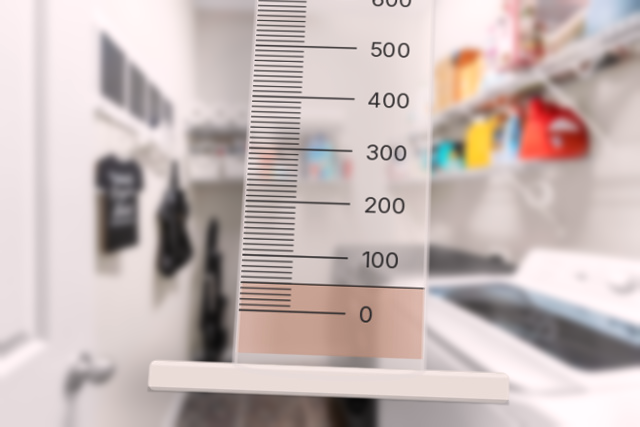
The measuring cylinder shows 50 mL
